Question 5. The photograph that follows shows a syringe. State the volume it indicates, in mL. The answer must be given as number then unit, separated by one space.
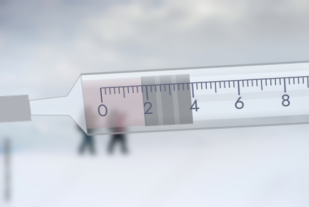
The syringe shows 1.8 mL
